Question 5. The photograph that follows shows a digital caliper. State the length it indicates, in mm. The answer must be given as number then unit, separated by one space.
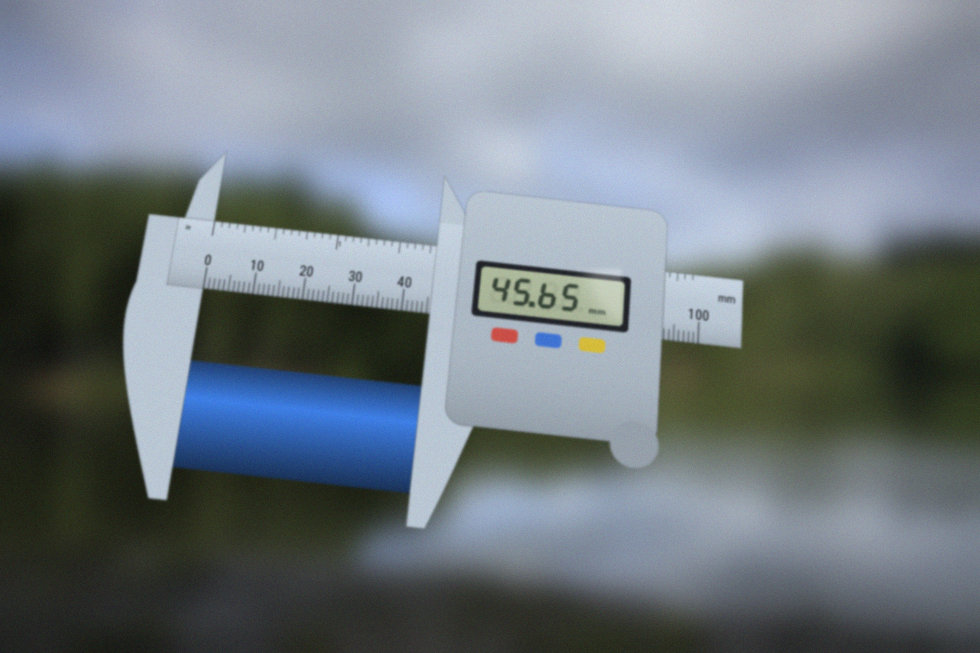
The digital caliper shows 45.65 mm
